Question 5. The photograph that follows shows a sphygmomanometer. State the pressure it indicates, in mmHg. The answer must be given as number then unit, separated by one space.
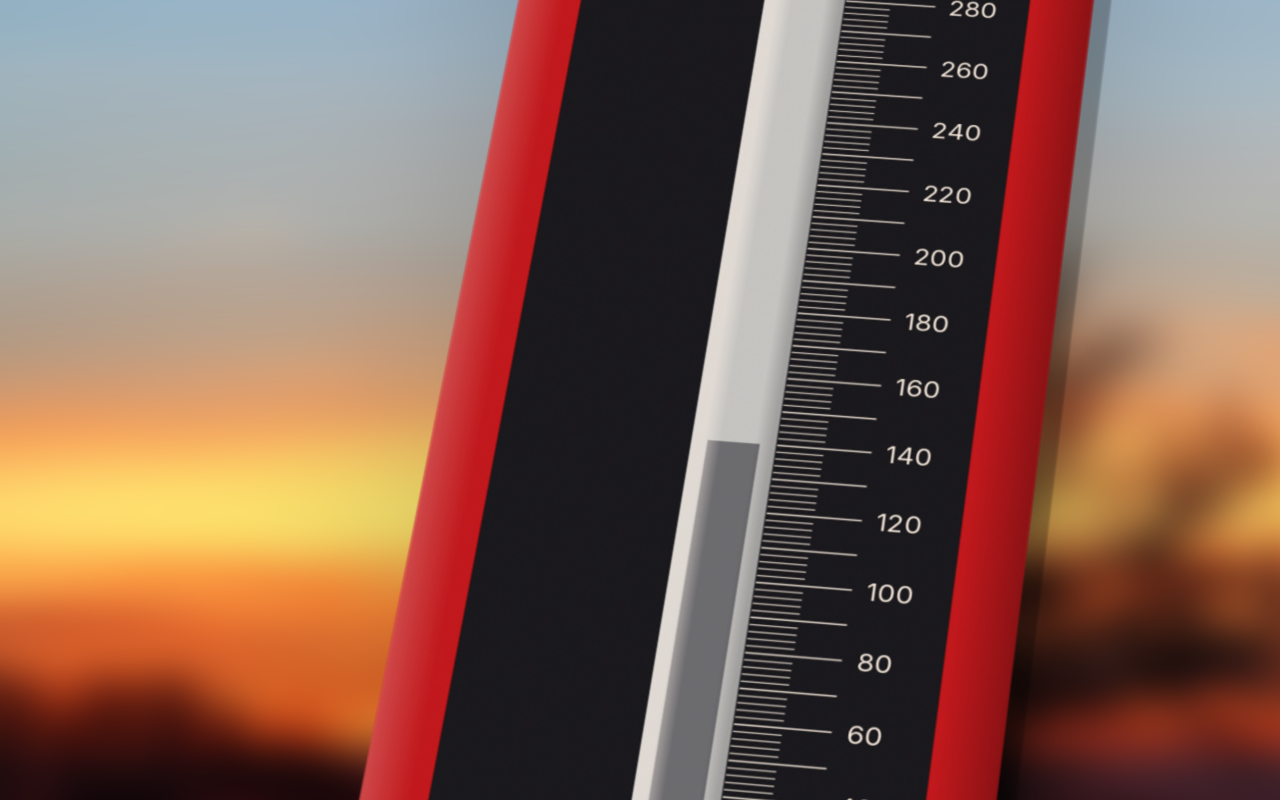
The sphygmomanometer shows 140 mmHg
